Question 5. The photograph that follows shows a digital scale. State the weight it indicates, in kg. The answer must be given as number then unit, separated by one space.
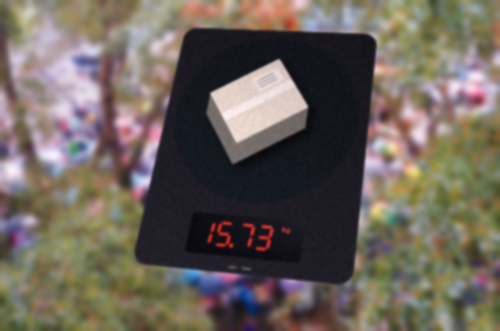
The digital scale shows 15.73 kg
